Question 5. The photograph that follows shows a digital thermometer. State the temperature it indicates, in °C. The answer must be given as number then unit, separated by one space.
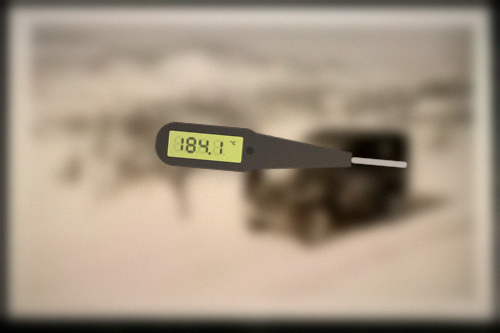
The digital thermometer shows 184.1 °C
